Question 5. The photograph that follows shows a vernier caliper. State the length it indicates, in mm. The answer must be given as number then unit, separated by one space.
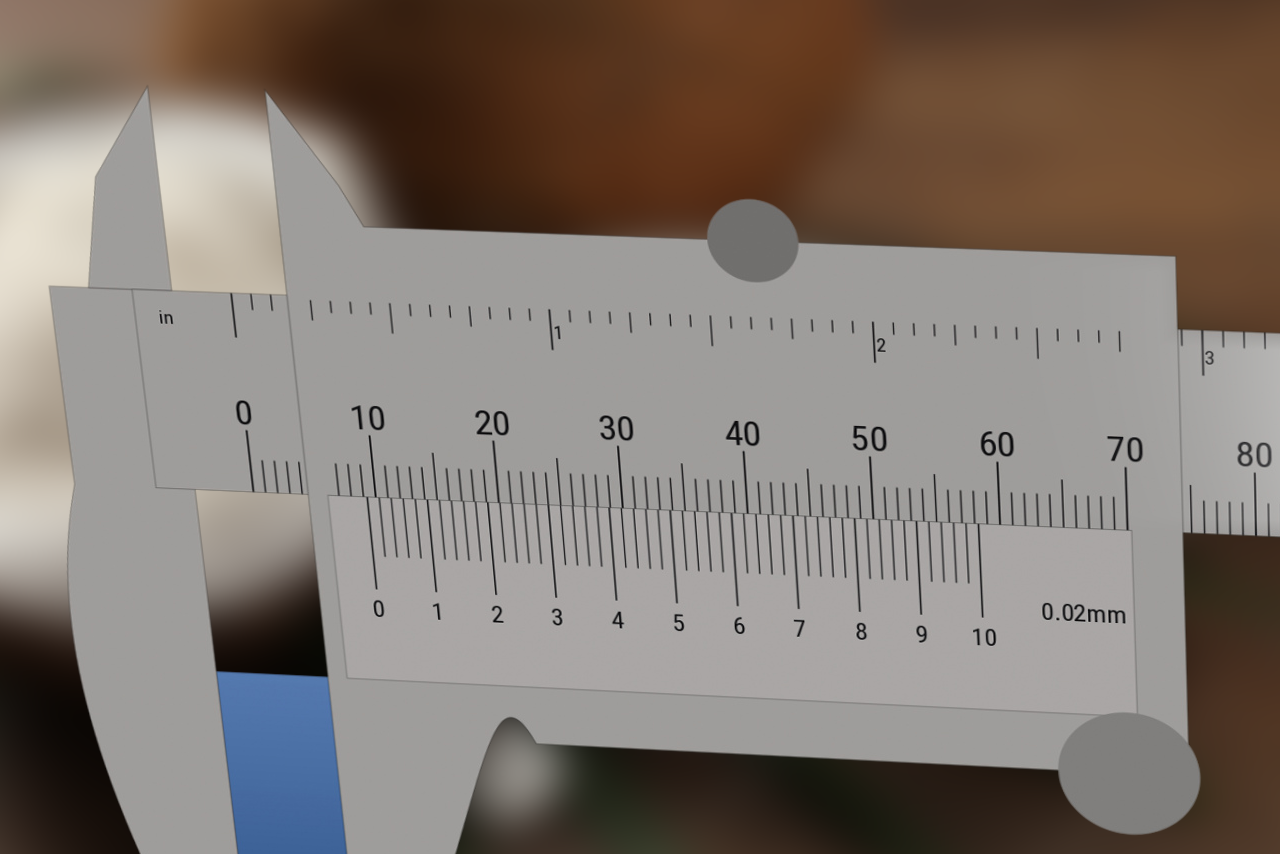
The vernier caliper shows 9.3 mm
